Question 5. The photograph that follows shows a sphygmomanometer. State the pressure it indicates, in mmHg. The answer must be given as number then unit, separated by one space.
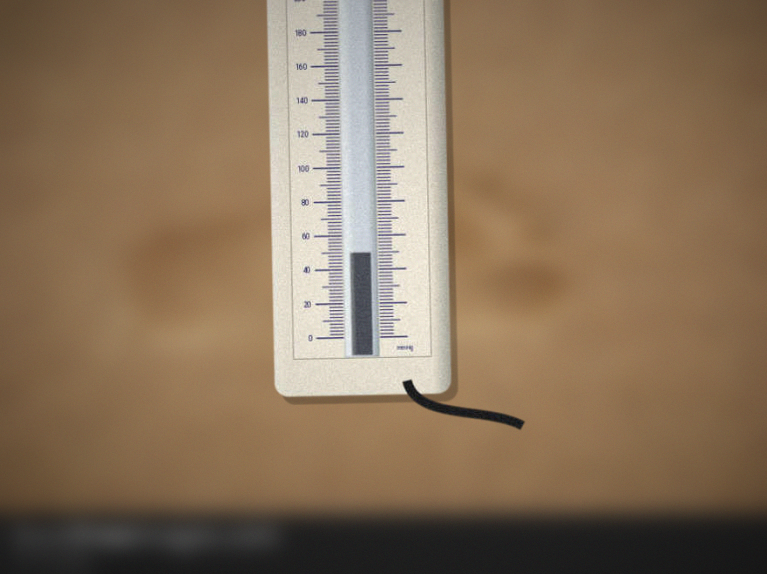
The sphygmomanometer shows 50 mmHg
